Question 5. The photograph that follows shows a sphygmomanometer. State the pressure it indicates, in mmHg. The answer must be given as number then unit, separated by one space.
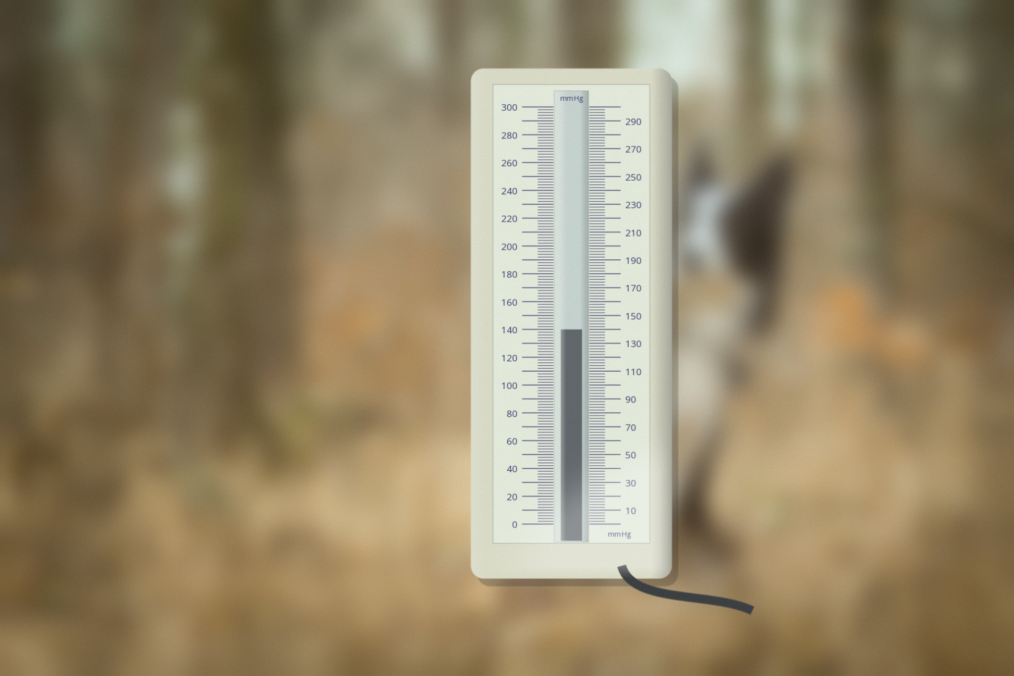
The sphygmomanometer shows 140 mmHg
